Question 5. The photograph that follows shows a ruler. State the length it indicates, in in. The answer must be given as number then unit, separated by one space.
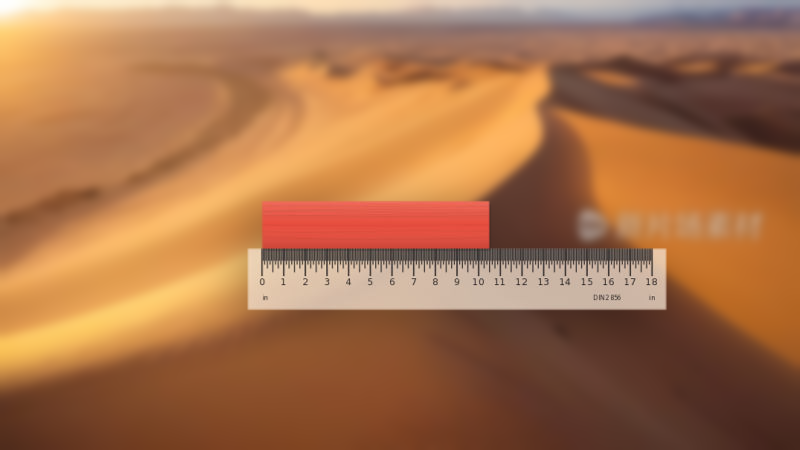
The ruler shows 10.5 in
